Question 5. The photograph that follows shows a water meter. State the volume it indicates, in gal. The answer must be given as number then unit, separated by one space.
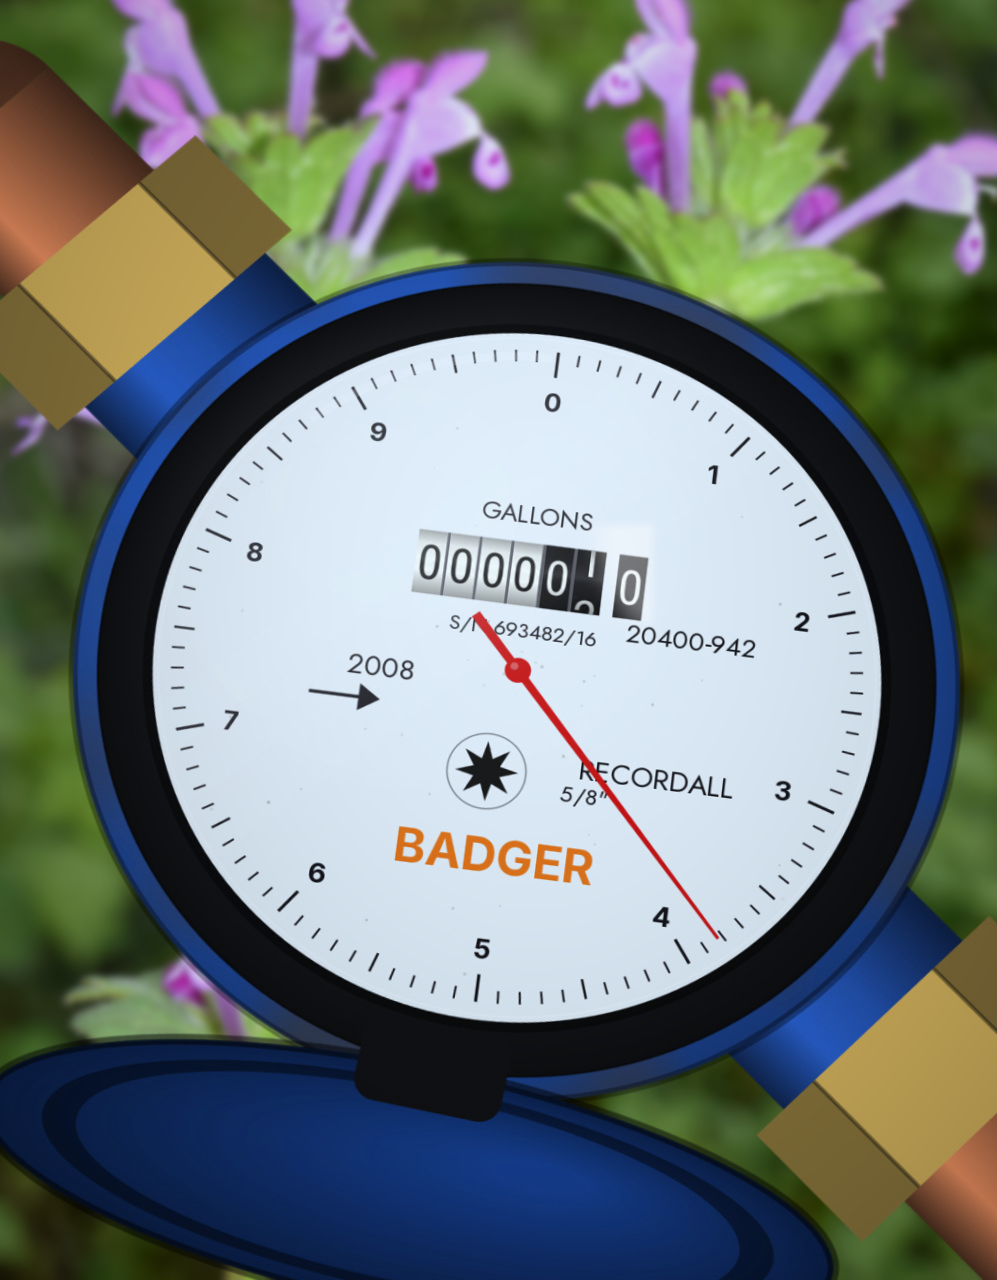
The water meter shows 13.8 gal
